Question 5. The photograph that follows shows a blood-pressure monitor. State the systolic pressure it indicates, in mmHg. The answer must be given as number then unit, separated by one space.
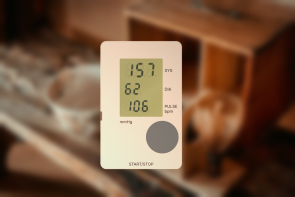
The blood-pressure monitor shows 157 mmHg
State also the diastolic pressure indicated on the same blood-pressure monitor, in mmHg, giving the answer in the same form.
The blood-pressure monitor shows 62 mmHg
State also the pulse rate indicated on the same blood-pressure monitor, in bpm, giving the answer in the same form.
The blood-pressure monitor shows 106 bpm
